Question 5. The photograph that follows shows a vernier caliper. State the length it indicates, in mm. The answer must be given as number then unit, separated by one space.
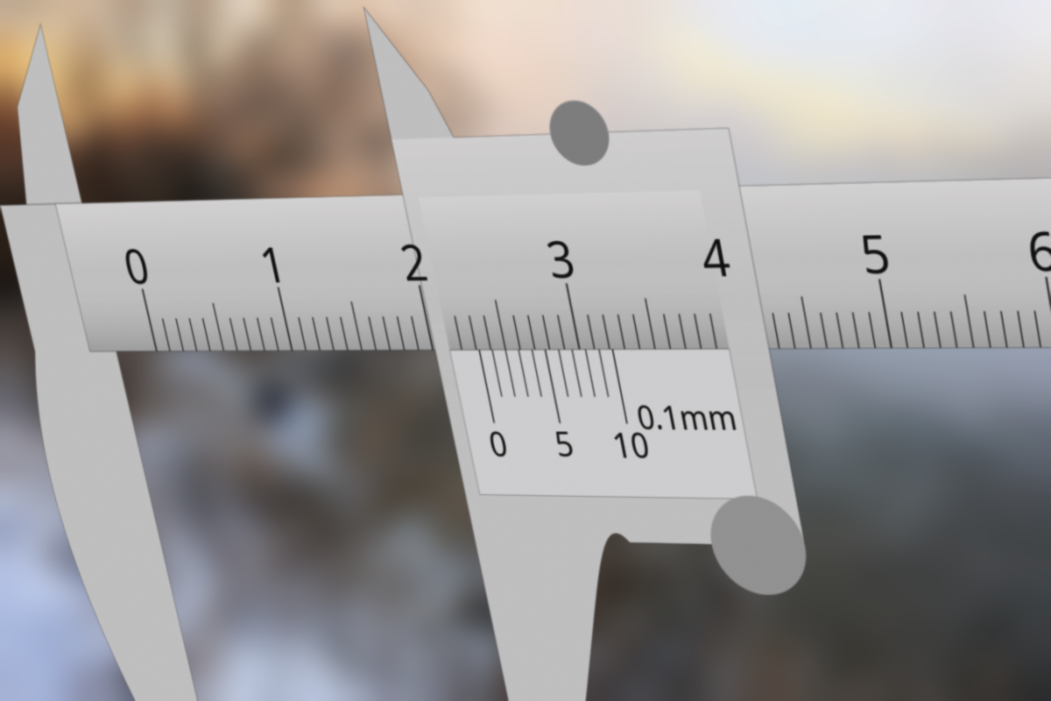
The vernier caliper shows 23.2 mm
